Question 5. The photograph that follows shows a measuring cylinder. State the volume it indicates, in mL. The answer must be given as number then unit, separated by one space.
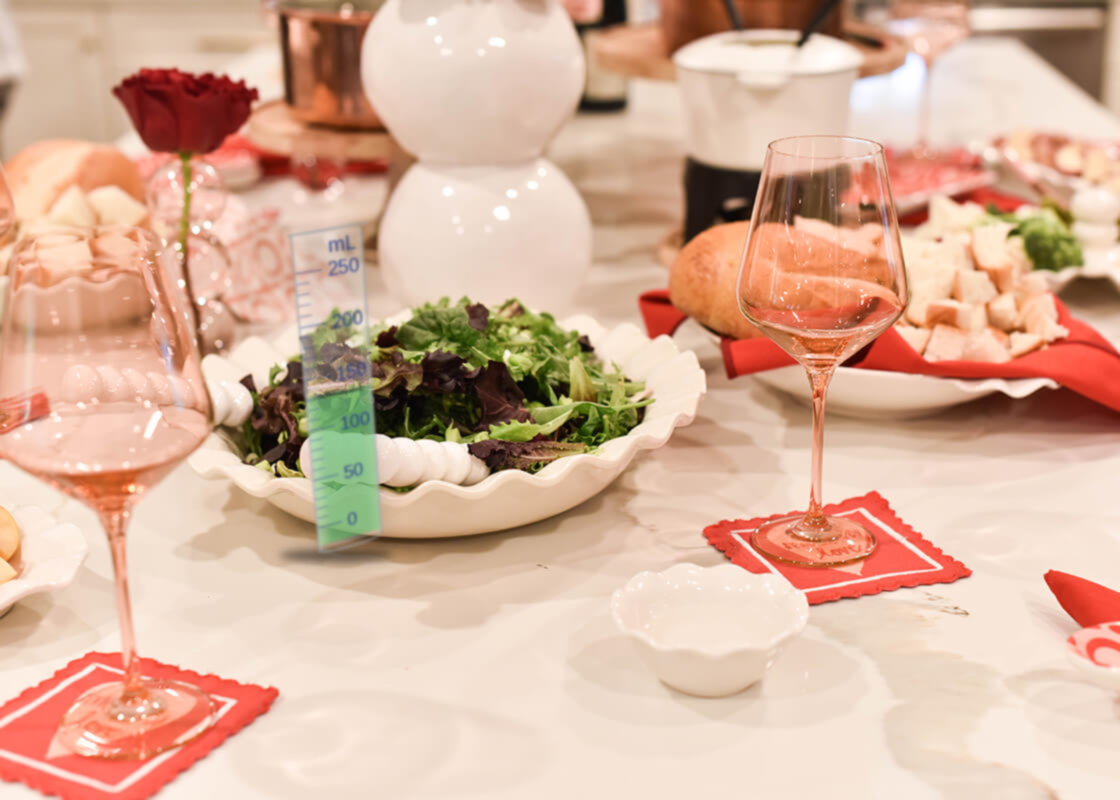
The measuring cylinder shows 130 mL
